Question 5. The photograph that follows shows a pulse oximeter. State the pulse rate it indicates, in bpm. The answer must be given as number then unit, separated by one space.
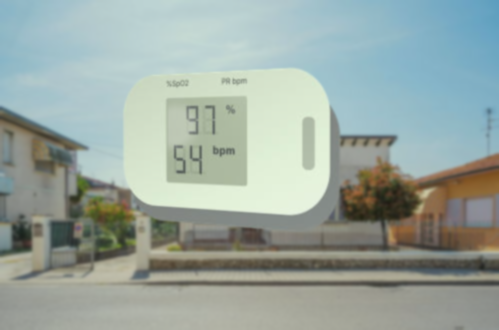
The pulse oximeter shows 54 bpm
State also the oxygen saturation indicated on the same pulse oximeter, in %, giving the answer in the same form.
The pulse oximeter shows 97 %
